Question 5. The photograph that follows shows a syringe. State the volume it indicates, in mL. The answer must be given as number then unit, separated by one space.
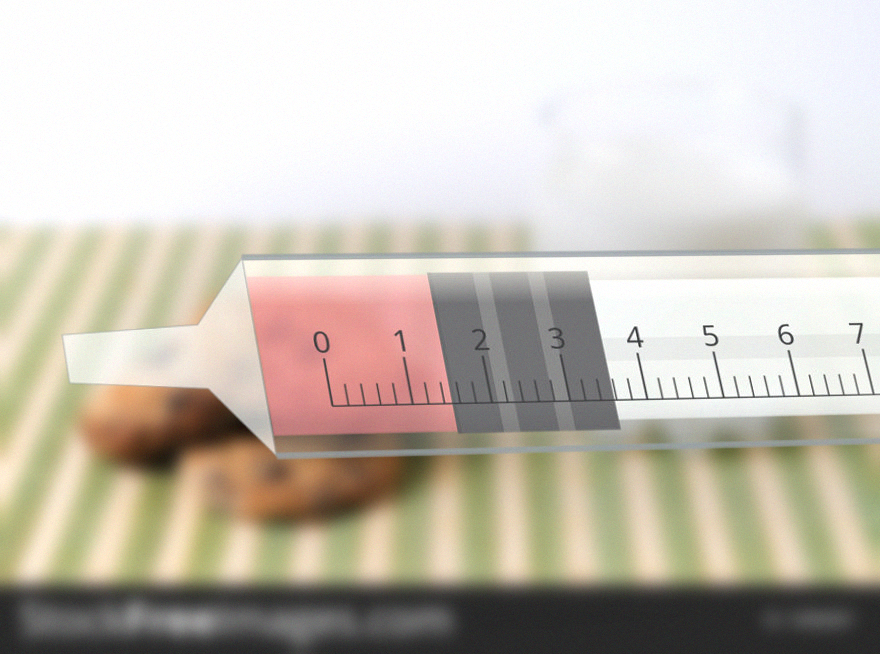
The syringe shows 1.5 mL
